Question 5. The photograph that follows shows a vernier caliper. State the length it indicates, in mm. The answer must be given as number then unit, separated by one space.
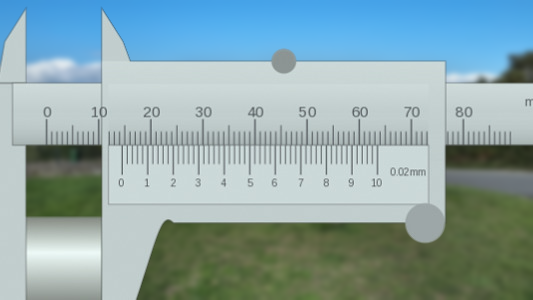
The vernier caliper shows 14.5 mm
